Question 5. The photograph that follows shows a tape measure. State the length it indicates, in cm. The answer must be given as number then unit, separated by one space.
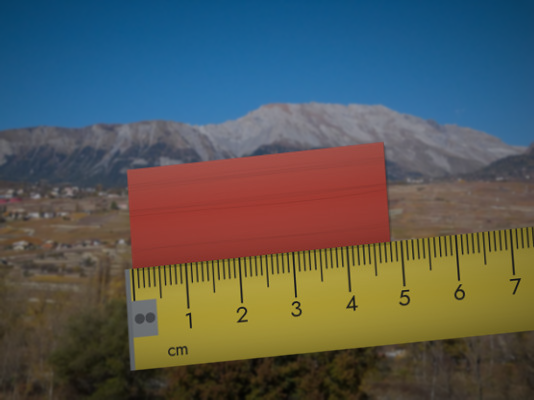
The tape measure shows 4.8 cm
